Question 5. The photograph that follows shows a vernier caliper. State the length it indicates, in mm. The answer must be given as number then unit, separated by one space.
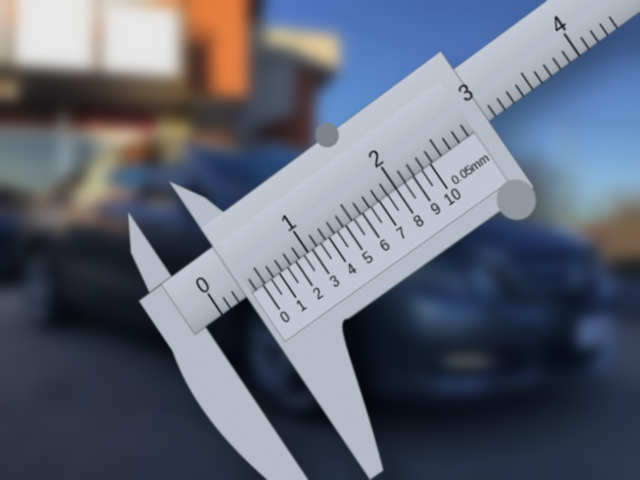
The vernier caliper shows 4.8 mm
